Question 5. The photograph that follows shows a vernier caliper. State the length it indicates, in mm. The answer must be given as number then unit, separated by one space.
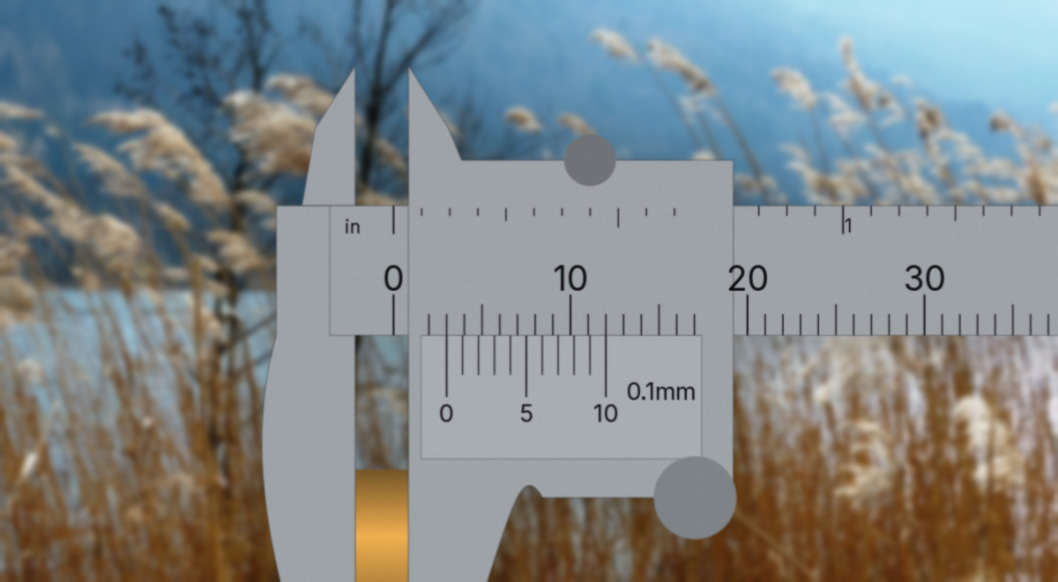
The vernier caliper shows 3.0 mm
